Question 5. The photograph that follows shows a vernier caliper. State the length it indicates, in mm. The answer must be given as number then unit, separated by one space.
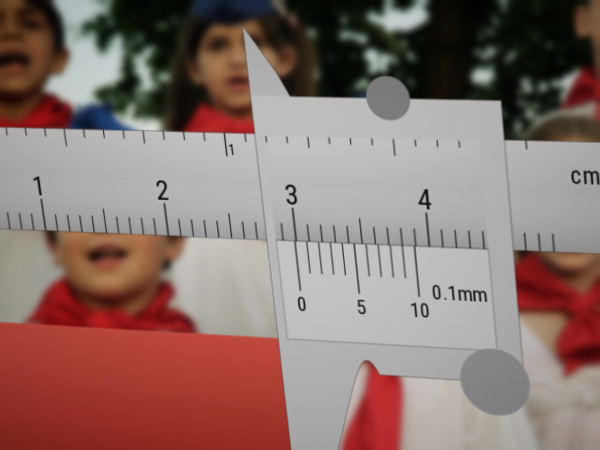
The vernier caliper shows 29.9 mm
